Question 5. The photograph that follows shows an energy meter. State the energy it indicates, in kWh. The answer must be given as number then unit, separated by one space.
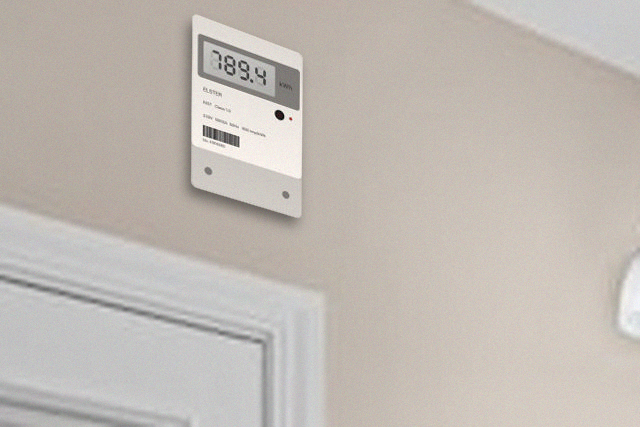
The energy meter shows 789.4 kWh
